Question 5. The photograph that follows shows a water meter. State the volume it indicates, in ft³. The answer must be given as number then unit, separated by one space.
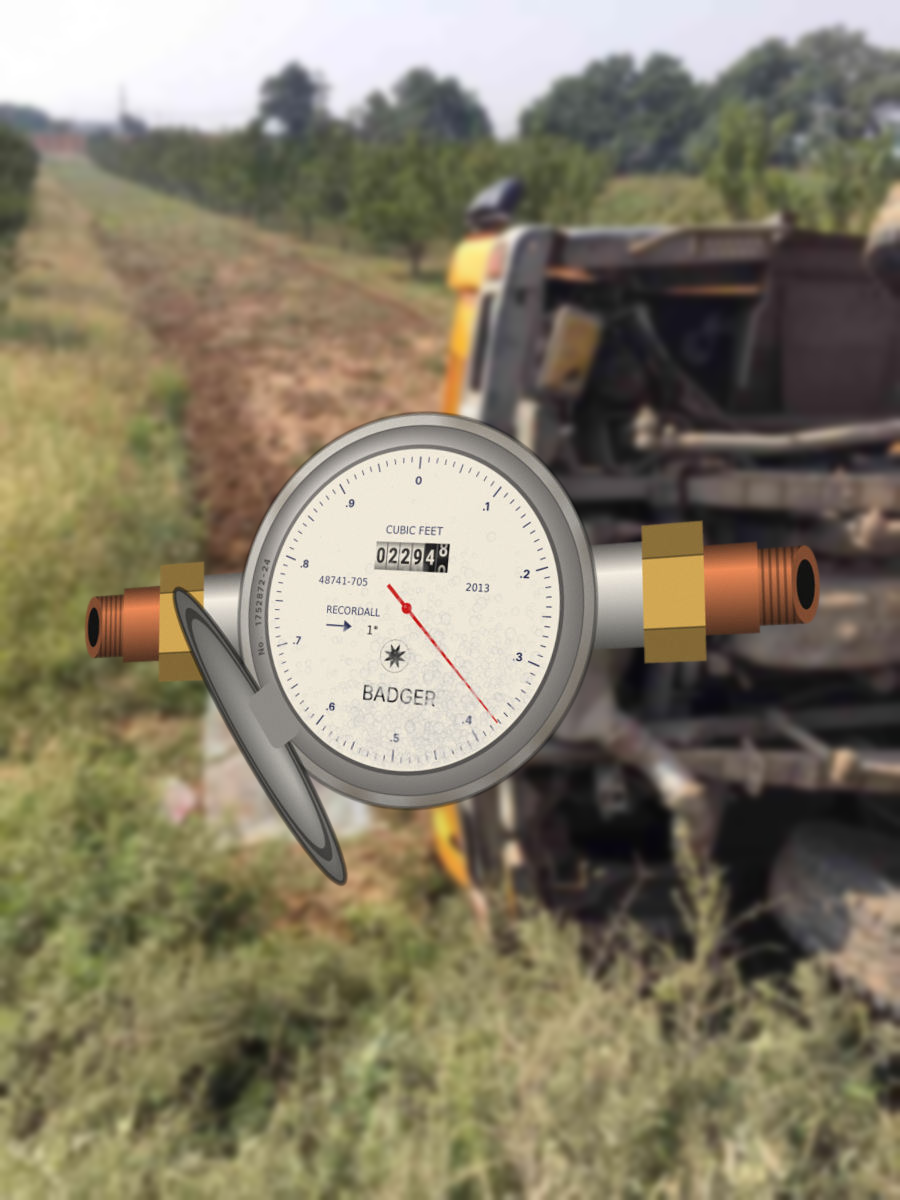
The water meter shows 22948.37 ft³
